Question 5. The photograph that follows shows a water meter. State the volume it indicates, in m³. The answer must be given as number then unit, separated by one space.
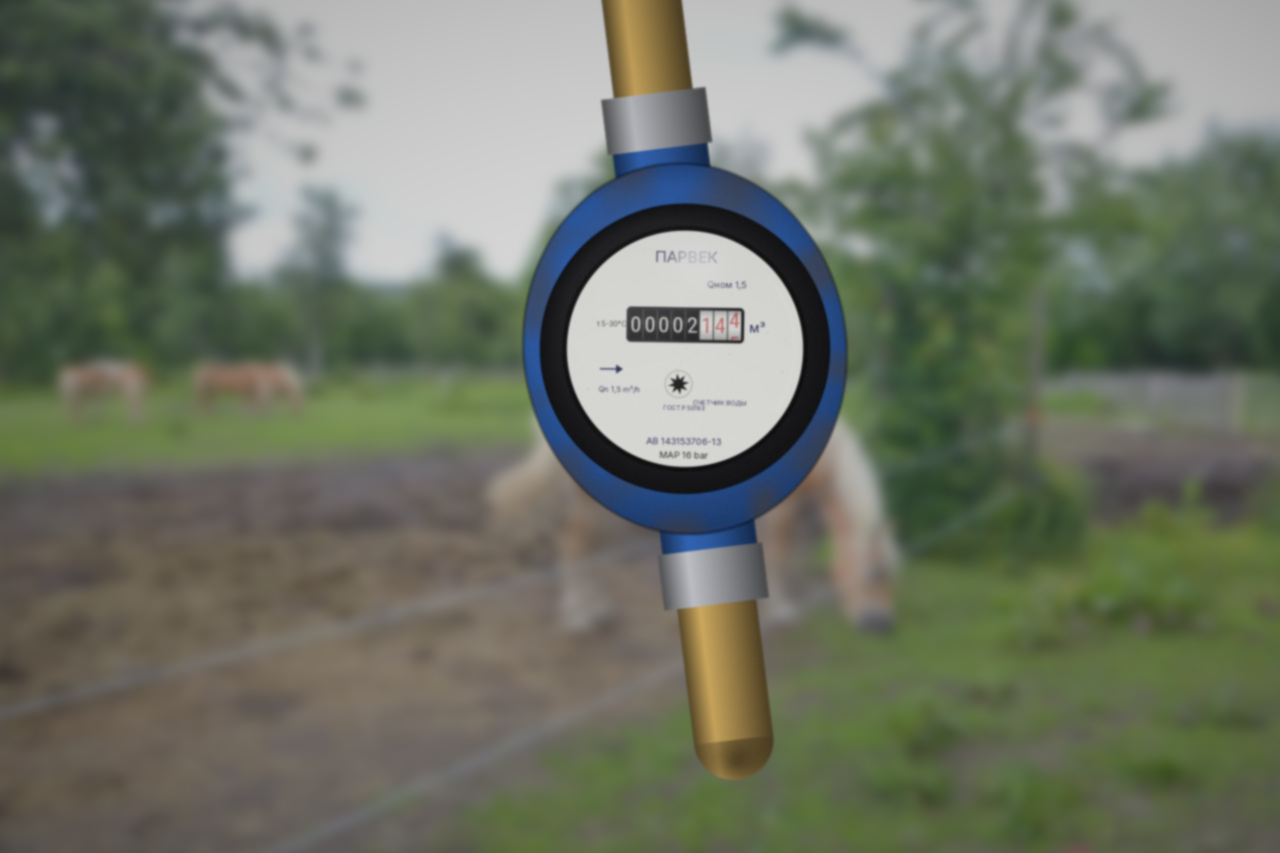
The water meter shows 2.144 m³
